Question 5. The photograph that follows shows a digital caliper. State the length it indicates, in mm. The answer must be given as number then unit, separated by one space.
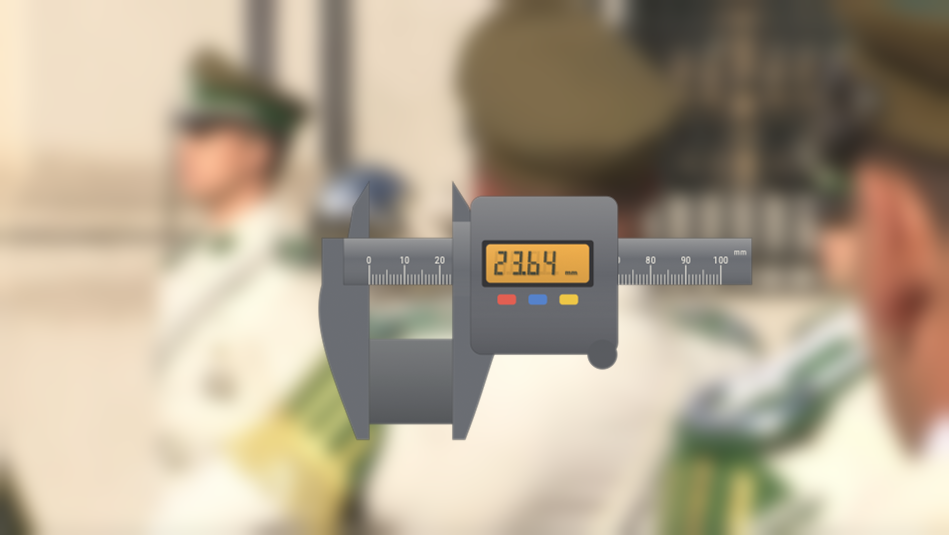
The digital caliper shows 23.64 mm
